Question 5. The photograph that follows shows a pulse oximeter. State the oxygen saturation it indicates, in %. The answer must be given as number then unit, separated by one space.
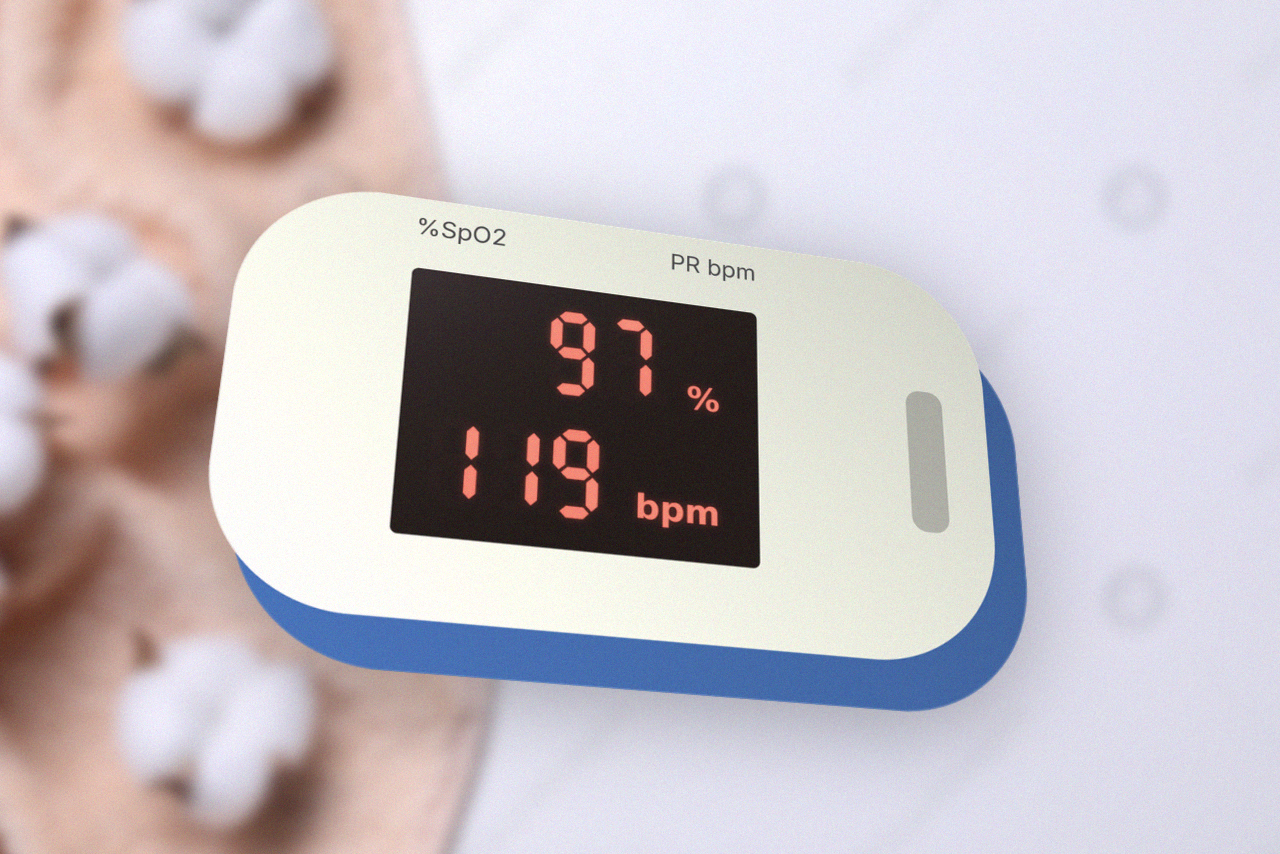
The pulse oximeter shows 97 %
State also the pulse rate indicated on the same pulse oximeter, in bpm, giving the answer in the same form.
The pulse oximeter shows 119 bpm
